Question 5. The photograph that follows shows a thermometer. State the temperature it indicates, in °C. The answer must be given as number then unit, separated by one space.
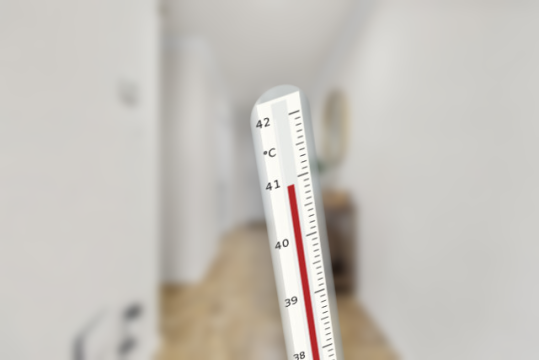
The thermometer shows 40.9 °C
